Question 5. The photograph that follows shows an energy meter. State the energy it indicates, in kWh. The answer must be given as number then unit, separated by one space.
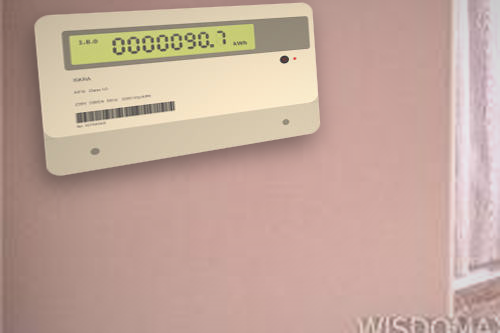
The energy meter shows 90.7 kWh
